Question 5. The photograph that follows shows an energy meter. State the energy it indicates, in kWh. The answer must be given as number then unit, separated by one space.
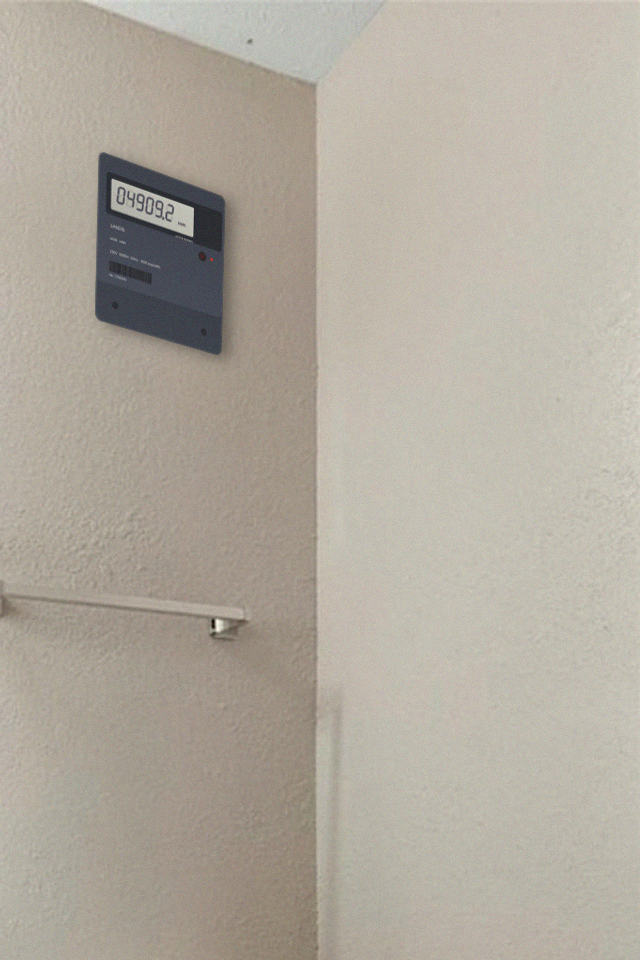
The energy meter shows 4909.2 kWh
